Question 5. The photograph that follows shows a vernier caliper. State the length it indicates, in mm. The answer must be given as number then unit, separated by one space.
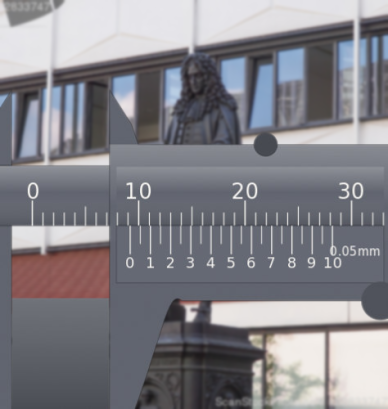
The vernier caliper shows 9.2 mm
